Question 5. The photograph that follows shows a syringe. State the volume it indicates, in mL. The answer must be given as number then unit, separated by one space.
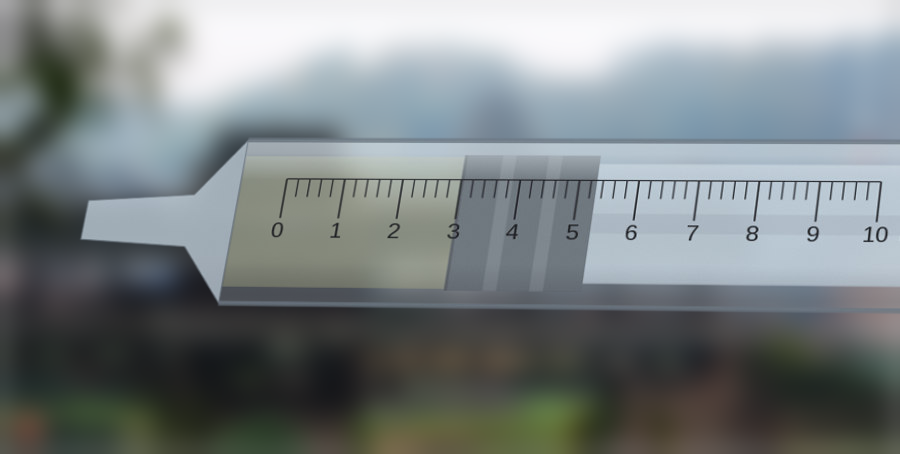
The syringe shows 3 mL
